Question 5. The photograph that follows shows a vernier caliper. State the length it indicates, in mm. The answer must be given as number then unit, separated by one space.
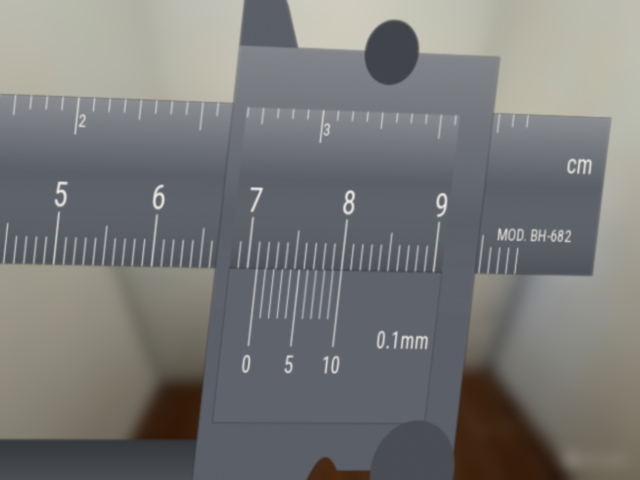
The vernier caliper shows 71.0 mm
